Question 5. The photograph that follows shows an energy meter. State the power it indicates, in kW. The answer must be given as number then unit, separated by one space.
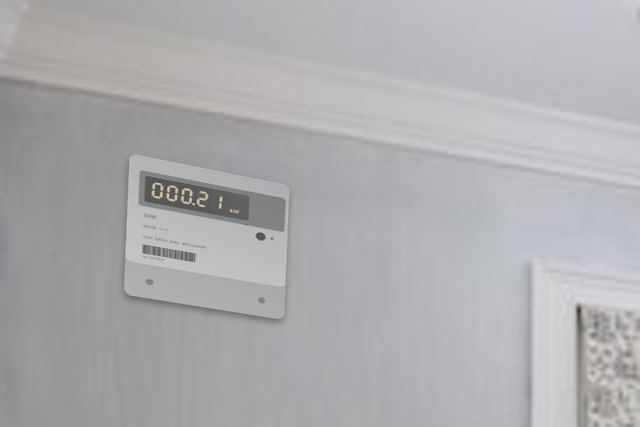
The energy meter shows 0.21 kW
